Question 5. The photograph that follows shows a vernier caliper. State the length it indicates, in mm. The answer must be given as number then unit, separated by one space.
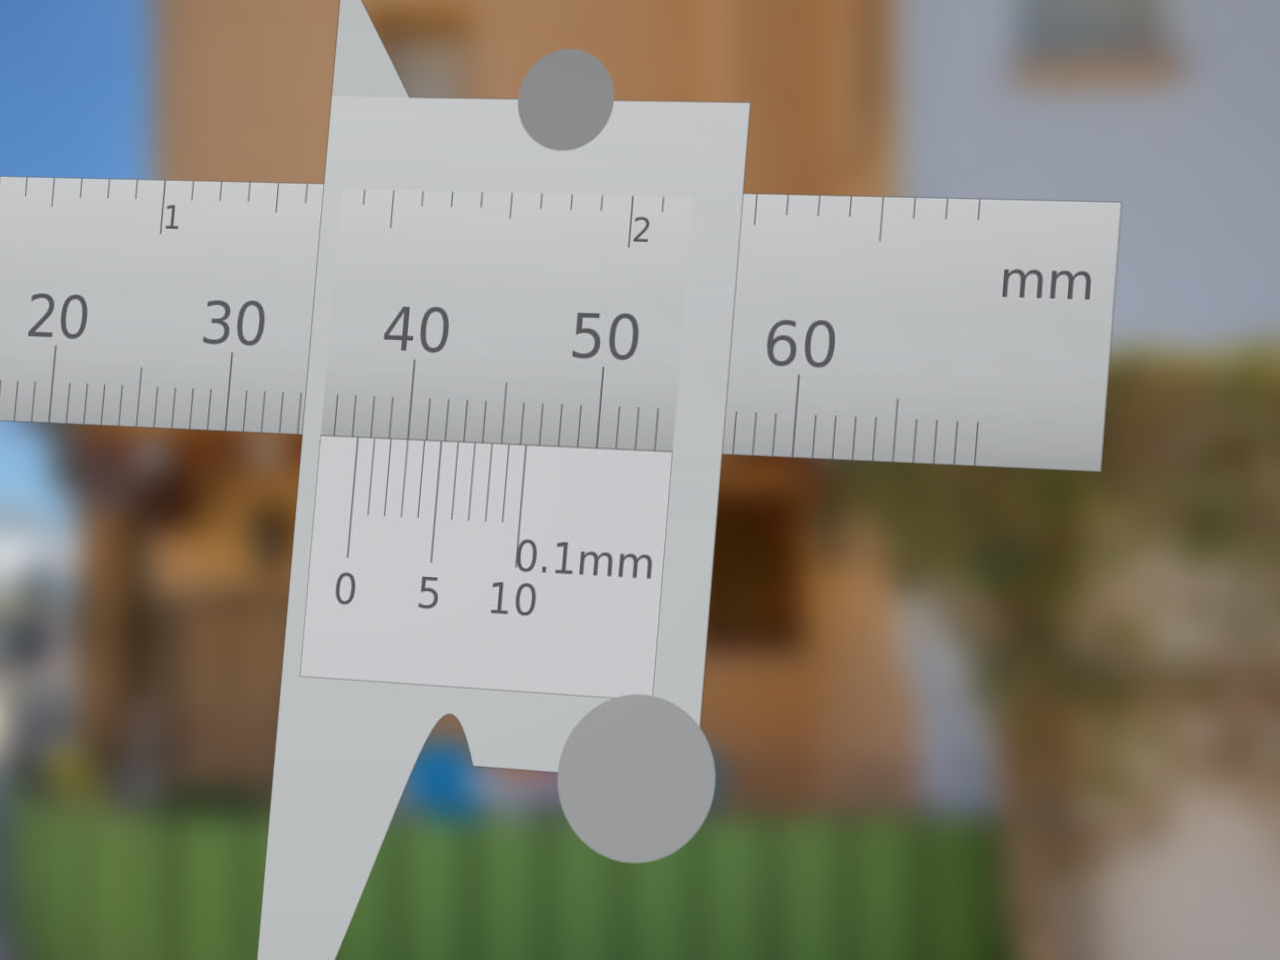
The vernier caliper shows 37.3 mm
